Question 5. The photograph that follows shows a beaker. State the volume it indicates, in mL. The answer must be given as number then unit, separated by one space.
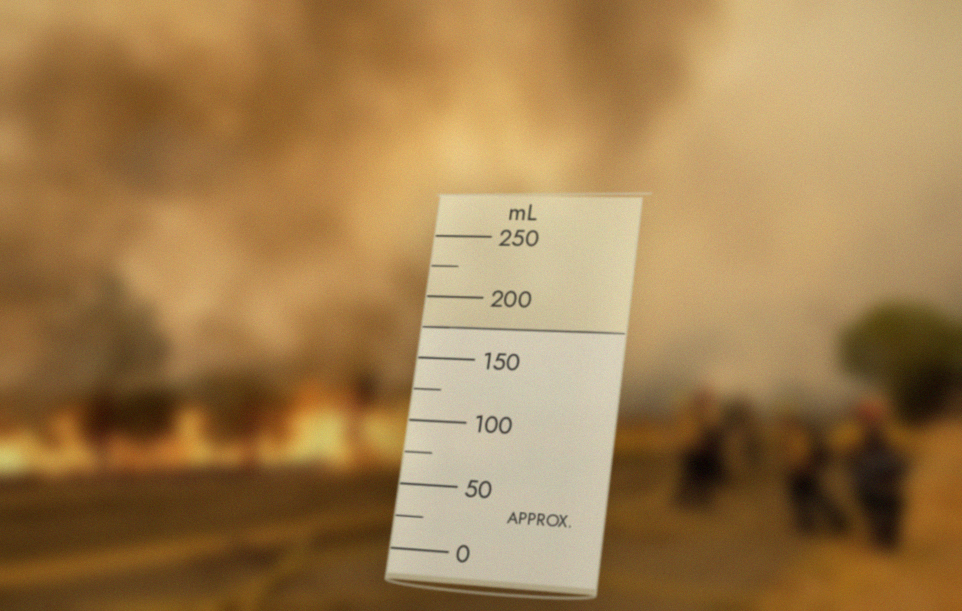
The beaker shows 175 mL
